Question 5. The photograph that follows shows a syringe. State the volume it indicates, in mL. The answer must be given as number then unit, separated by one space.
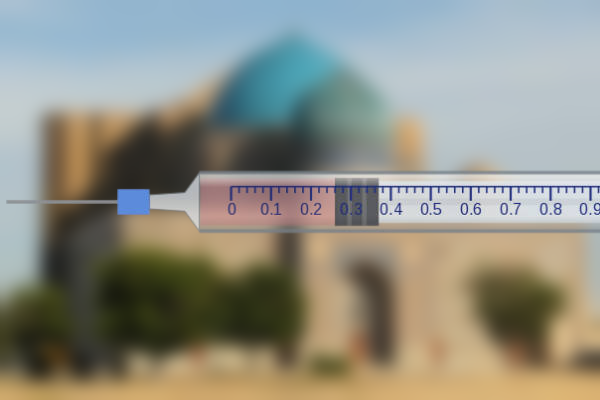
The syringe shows 0.26 mL
